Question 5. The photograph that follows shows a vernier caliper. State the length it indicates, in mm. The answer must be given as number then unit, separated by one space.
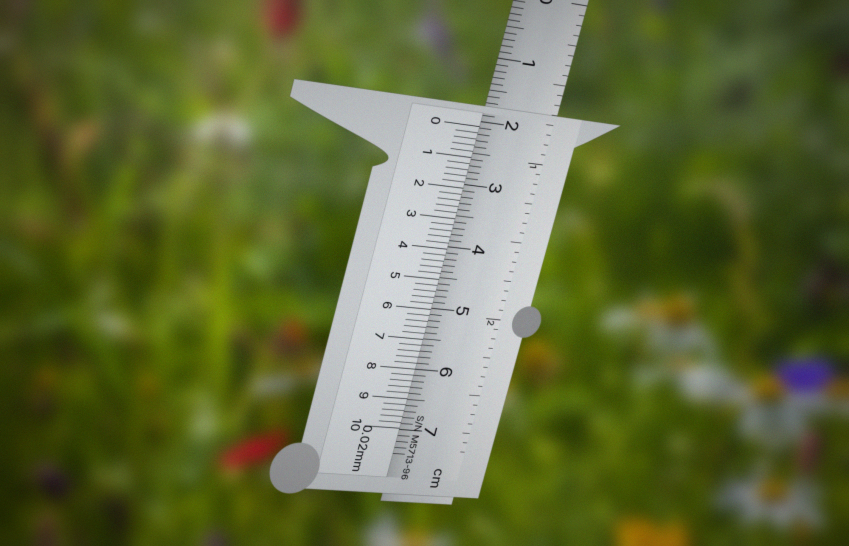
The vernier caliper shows 20.8 mm
